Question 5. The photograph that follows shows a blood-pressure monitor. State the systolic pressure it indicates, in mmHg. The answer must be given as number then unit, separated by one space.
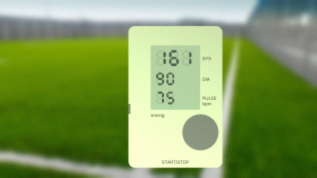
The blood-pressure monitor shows 161 mmHg
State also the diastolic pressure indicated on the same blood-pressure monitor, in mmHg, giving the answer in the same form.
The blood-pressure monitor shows 90 mmHg
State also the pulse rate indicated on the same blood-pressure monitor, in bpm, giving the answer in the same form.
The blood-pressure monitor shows 75 bpm
